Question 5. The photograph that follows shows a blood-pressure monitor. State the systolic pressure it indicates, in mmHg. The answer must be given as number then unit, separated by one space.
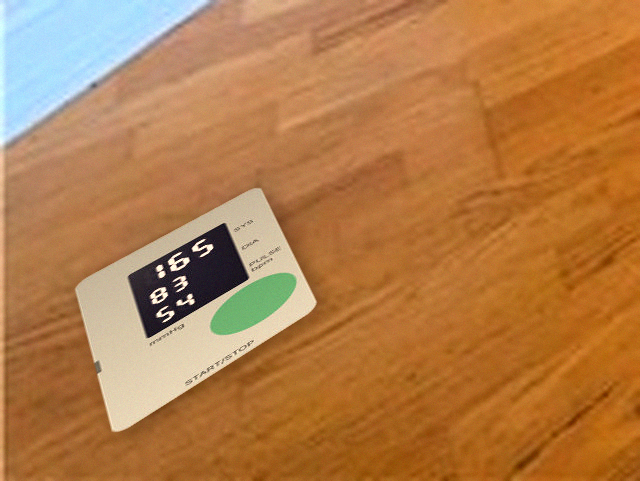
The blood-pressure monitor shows 165 mmHg
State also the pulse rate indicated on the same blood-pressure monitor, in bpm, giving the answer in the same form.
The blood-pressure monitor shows 54 bpm
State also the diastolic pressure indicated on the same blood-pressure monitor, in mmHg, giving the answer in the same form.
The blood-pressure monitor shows 83 mmHg
